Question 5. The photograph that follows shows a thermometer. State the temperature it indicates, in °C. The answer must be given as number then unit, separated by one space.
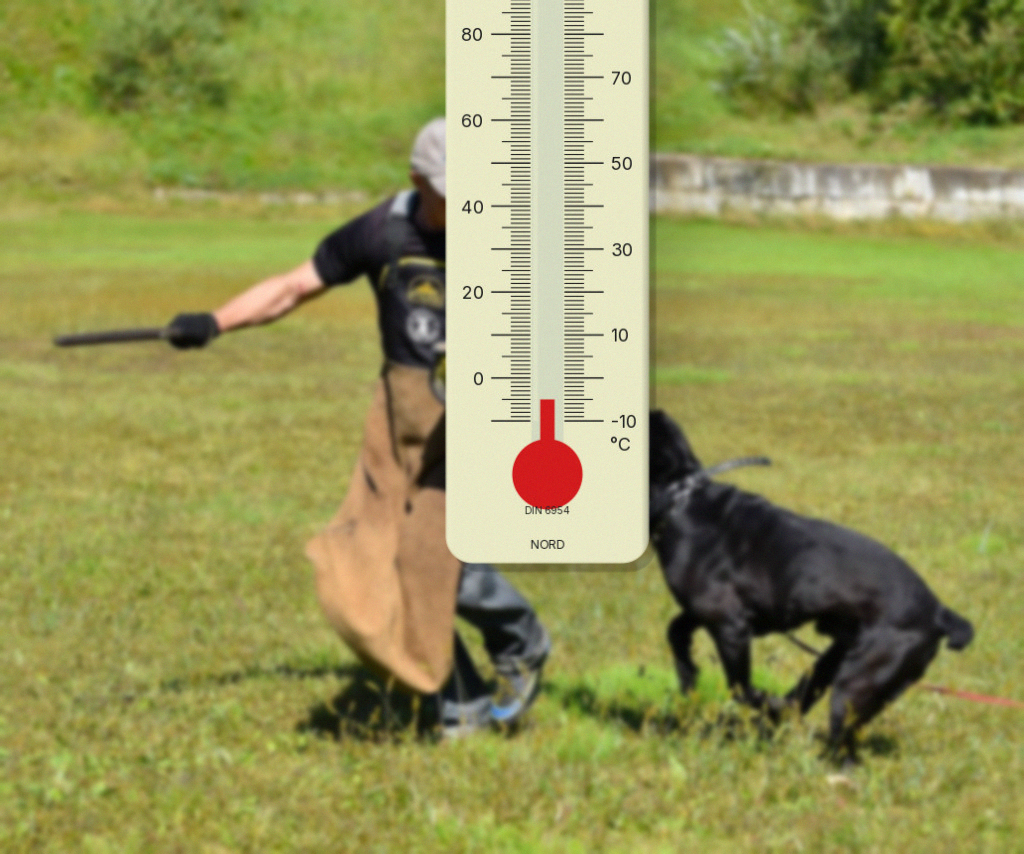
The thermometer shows -5 °C
